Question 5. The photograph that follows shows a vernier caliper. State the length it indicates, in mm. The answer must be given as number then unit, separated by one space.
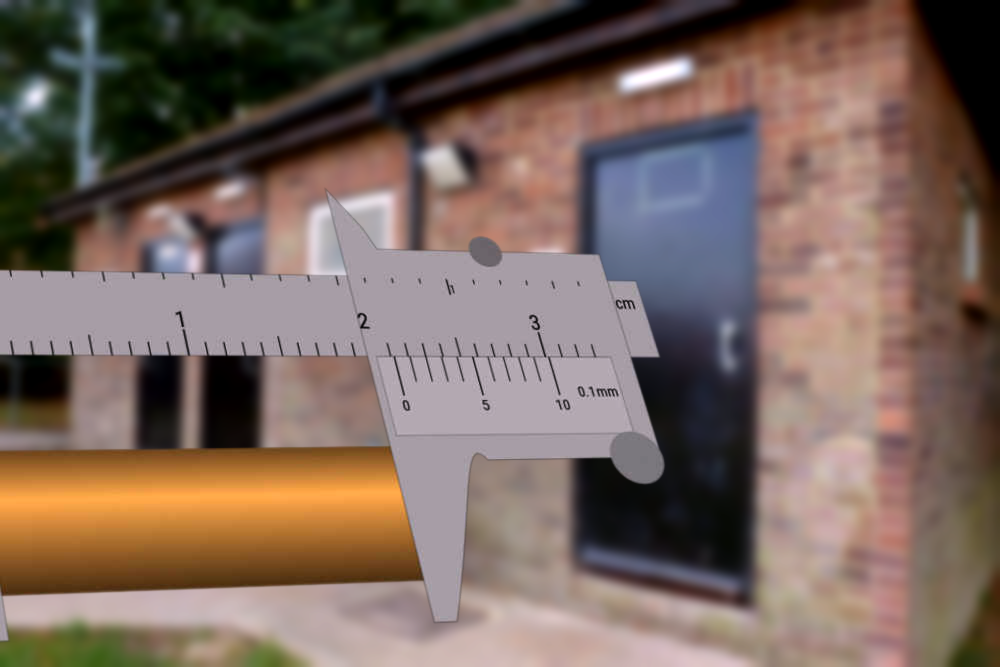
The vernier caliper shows 21.2 mm
